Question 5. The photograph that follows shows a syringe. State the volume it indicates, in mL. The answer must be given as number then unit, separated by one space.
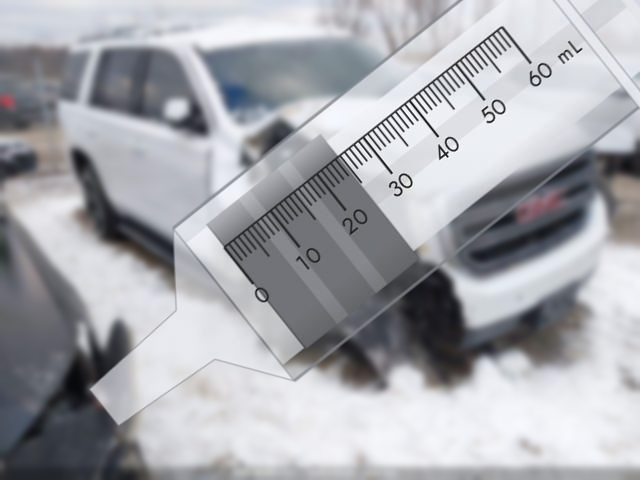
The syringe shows 0 mL
